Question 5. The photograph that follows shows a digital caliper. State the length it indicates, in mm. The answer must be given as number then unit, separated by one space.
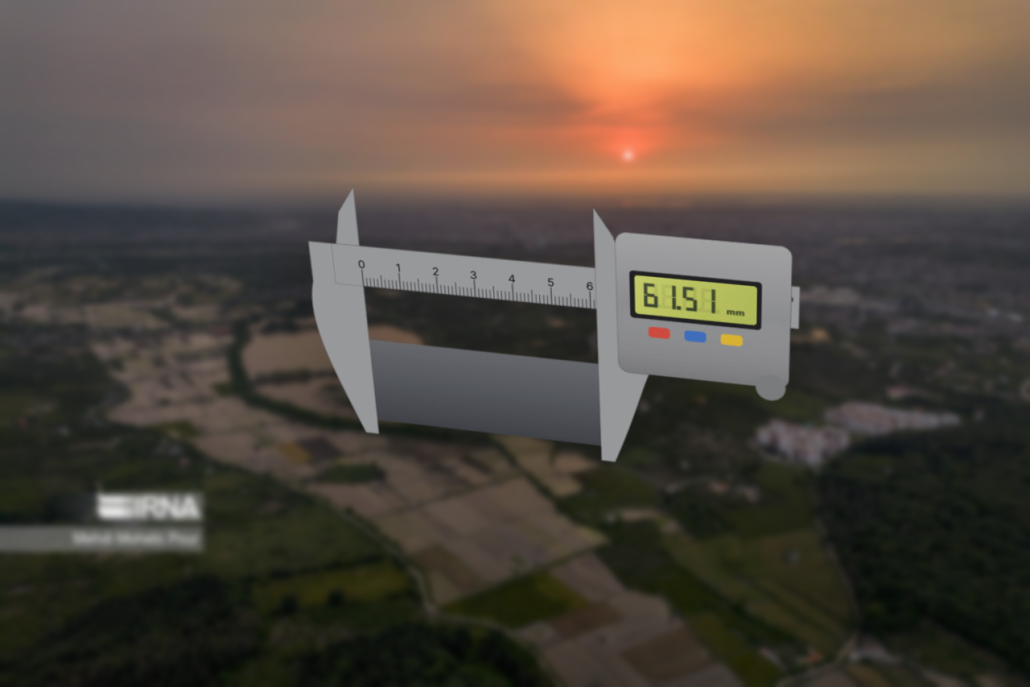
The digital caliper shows 61.51 mm
